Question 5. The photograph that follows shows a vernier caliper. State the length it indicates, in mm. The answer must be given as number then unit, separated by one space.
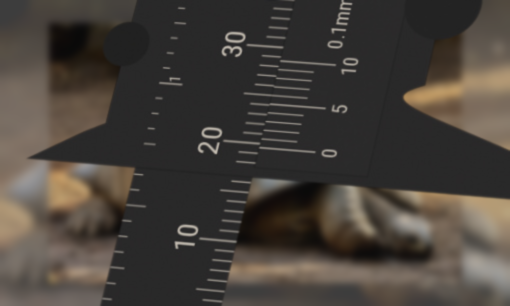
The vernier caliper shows 19.6 mm
